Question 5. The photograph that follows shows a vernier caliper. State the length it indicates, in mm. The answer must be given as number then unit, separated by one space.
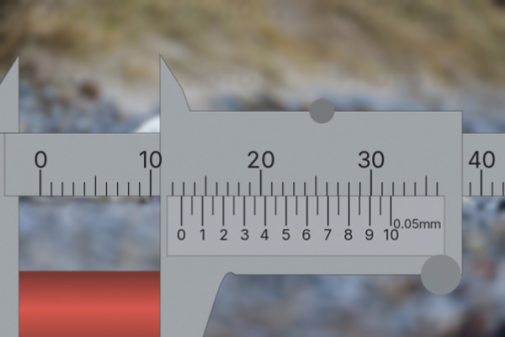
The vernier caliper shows 12.8 mm
